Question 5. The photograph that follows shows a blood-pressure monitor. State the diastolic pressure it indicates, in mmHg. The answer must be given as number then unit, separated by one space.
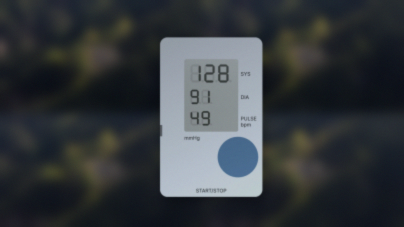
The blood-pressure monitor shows 91 mmHg
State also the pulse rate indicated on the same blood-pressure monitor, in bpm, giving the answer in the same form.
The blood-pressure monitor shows 49 bpm
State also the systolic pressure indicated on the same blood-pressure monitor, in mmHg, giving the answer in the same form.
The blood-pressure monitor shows 128 mmHg
